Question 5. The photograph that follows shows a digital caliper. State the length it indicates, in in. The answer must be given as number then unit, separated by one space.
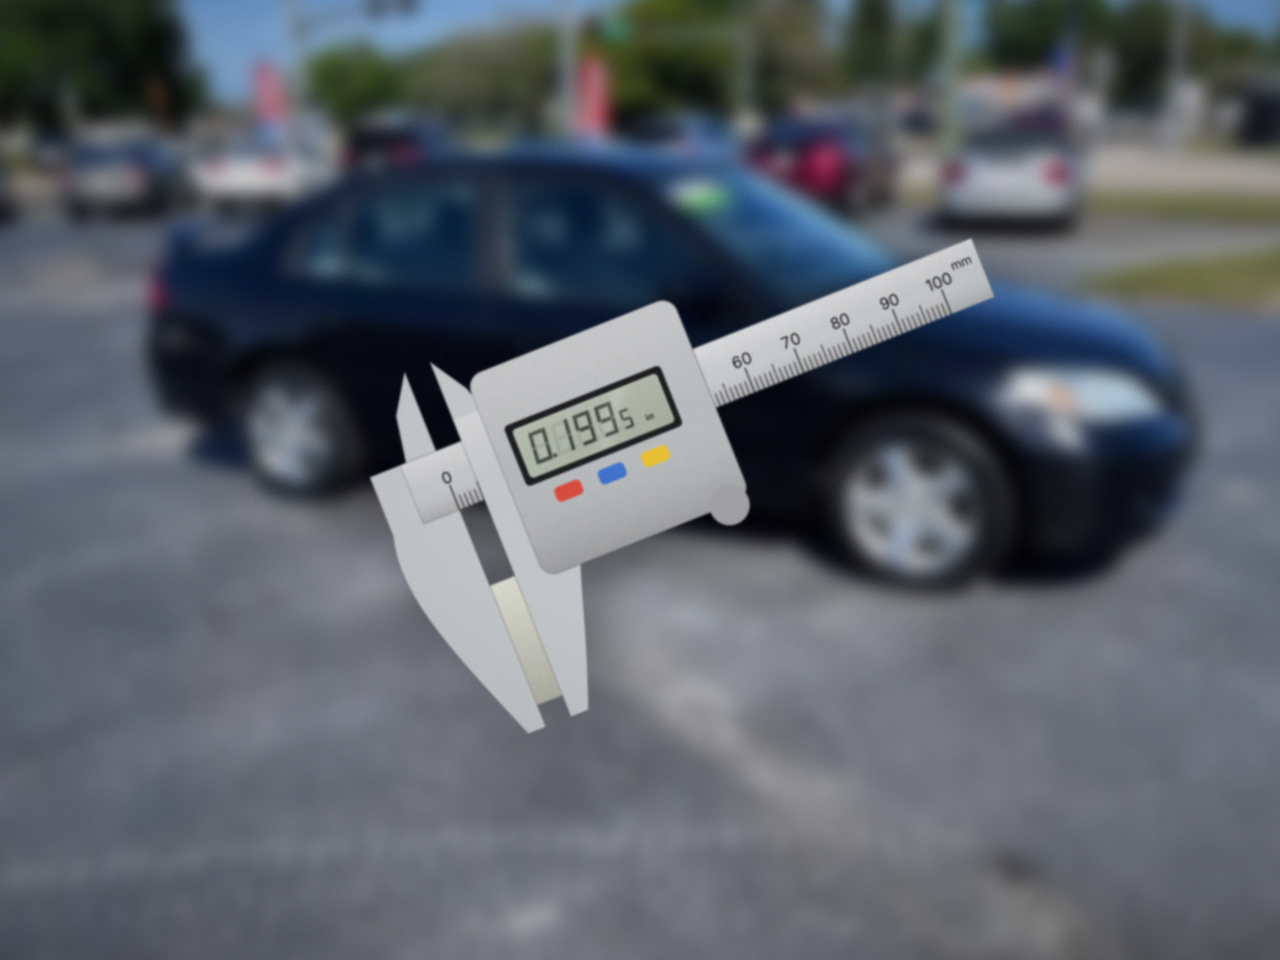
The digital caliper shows 0.1995 in
